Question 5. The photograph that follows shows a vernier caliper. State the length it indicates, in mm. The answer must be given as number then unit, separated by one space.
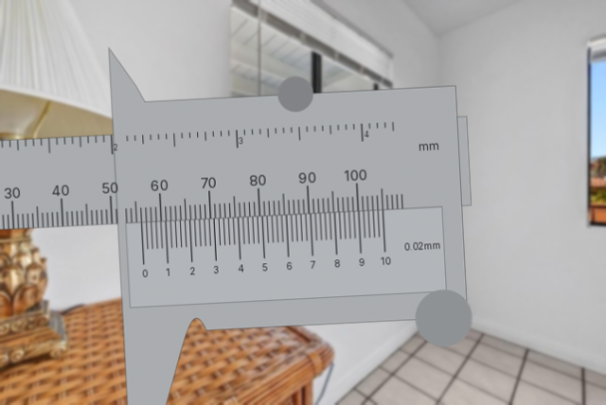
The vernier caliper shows 56.0 mm
